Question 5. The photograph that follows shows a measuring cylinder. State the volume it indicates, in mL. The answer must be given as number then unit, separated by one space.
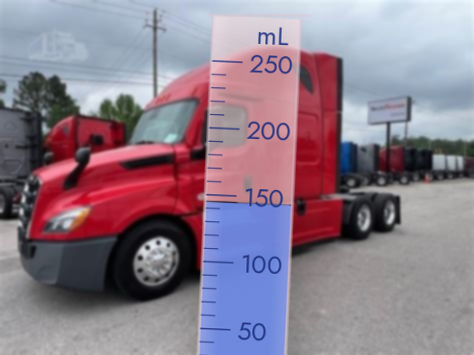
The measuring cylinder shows 145 mL
